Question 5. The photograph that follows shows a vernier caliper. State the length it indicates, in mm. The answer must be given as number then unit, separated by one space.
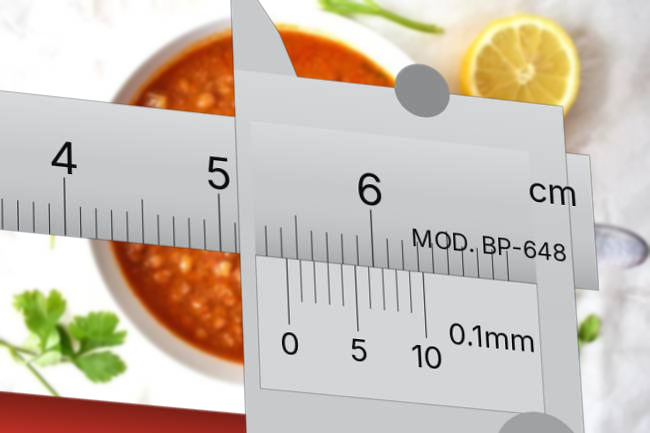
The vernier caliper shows 54.3 mm
